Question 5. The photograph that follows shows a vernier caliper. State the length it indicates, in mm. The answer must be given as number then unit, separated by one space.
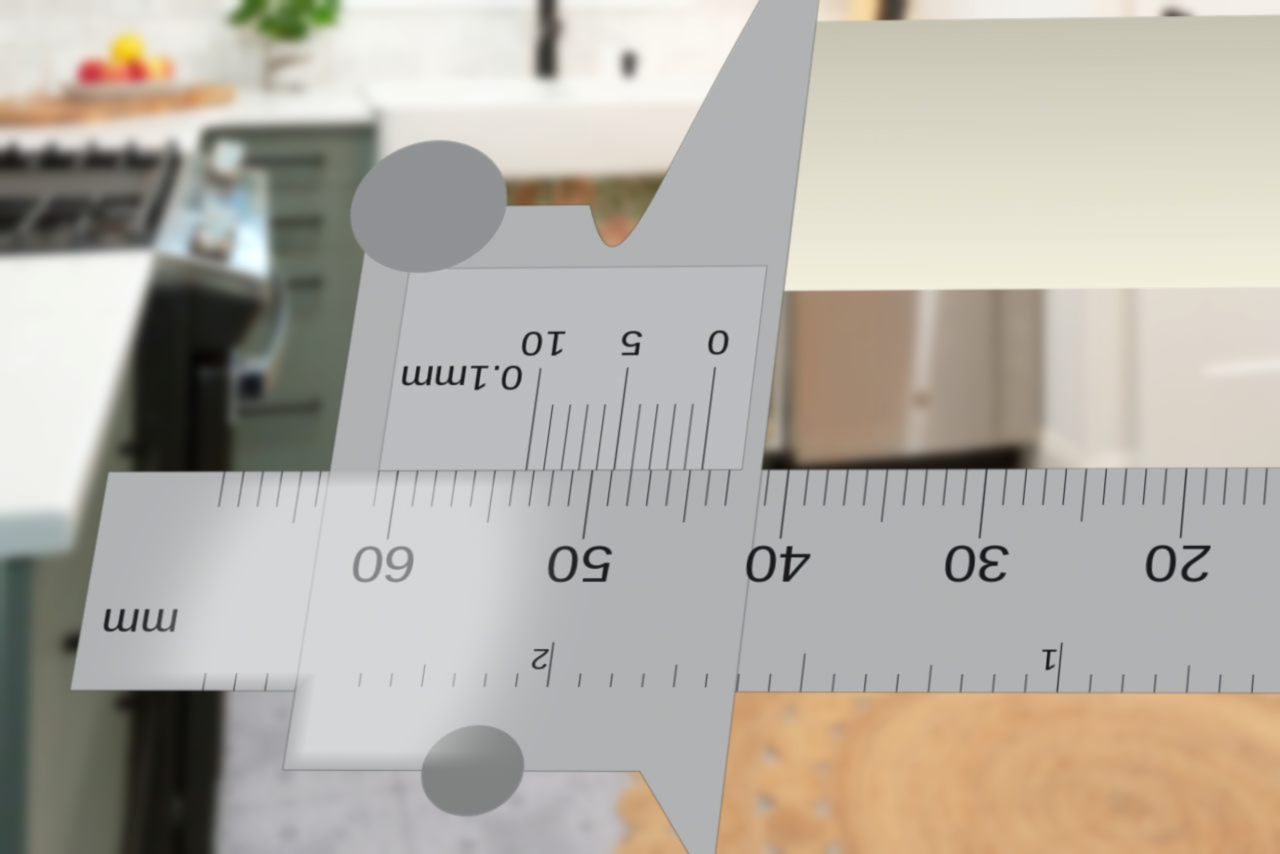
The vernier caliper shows 44.4 mm
